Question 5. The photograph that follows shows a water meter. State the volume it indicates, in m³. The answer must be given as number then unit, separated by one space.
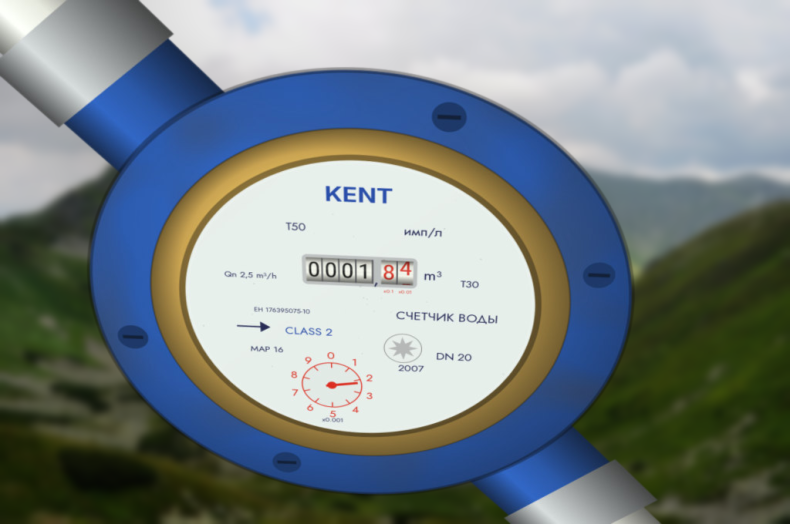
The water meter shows 1.842 m³
